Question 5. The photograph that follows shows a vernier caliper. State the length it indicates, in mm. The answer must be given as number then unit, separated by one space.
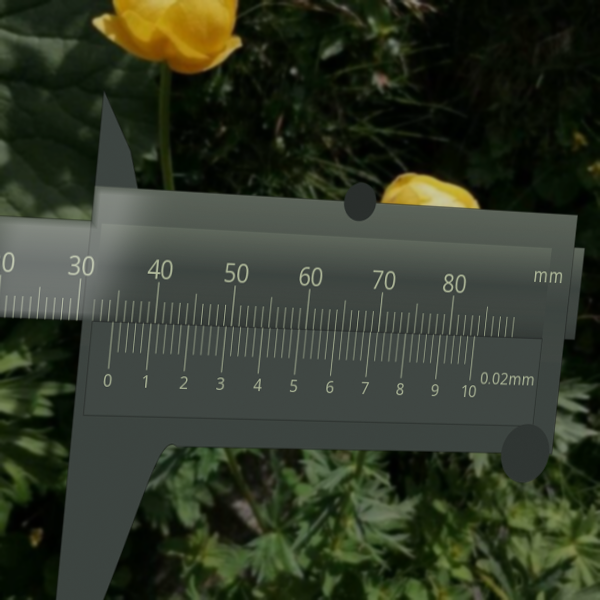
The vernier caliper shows 34.6 mm
